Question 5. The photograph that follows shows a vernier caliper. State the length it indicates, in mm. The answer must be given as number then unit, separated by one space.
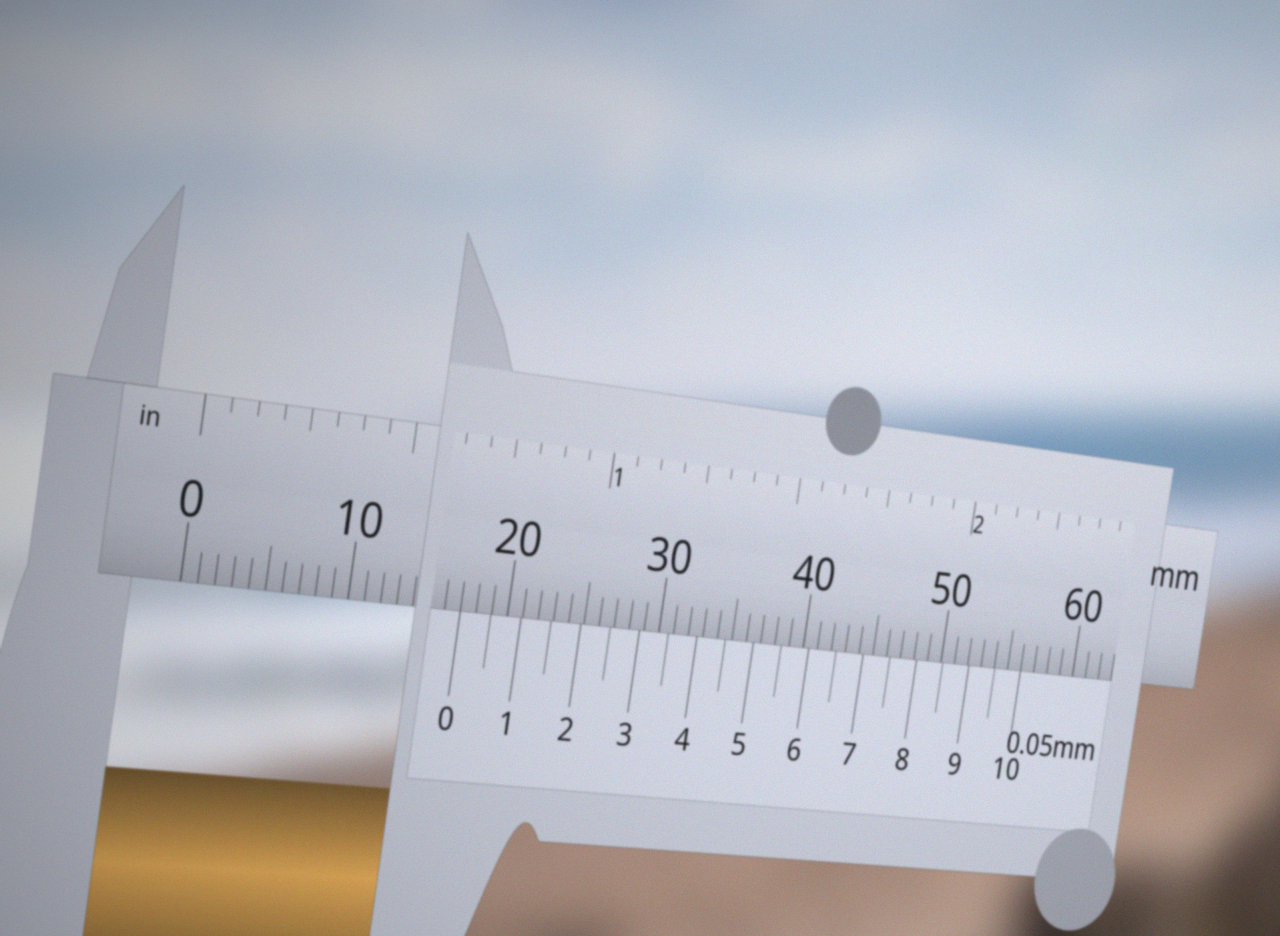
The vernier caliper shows 17.0 mm
